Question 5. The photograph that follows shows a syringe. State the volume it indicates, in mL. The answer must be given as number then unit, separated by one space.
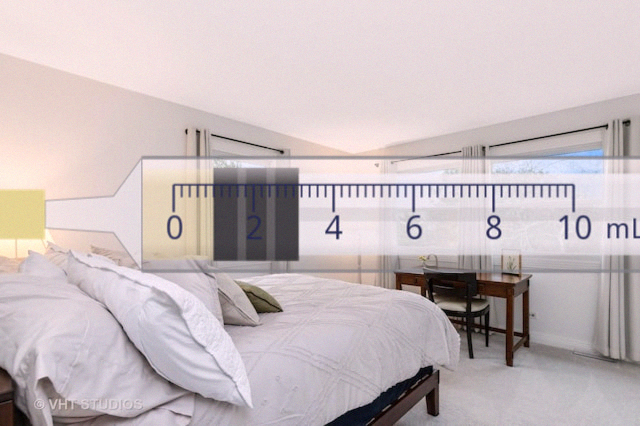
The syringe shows 1 mL
